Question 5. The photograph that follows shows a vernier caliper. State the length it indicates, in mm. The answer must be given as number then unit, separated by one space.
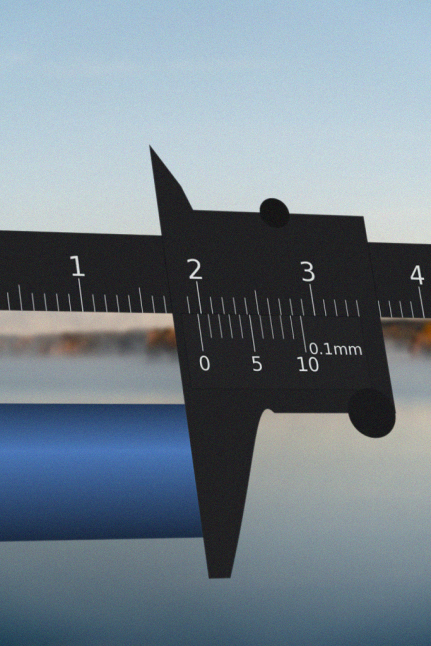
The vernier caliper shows 19.7 mm
